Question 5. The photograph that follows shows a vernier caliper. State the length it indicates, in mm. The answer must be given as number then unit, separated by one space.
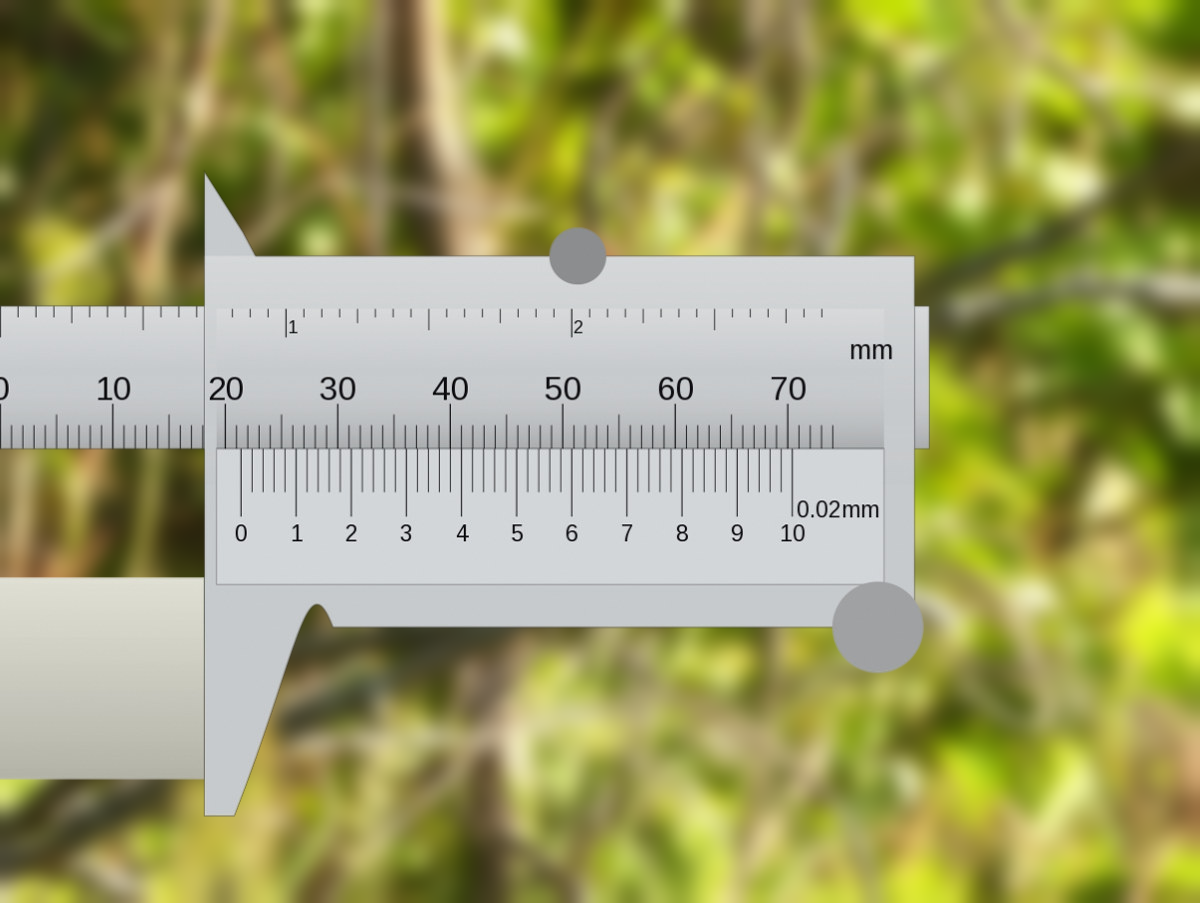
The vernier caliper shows 21.4 mm
